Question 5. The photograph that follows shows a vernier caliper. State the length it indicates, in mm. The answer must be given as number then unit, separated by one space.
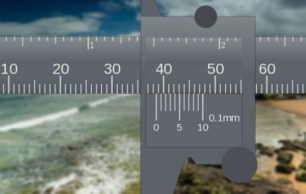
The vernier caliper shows 38.6 mm
